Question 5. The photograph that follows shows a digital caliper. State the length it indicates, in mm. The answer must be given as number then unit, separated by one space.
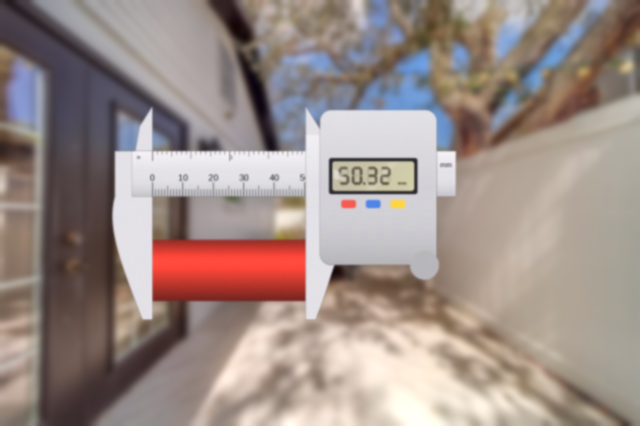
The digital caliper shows 50.32 mm
